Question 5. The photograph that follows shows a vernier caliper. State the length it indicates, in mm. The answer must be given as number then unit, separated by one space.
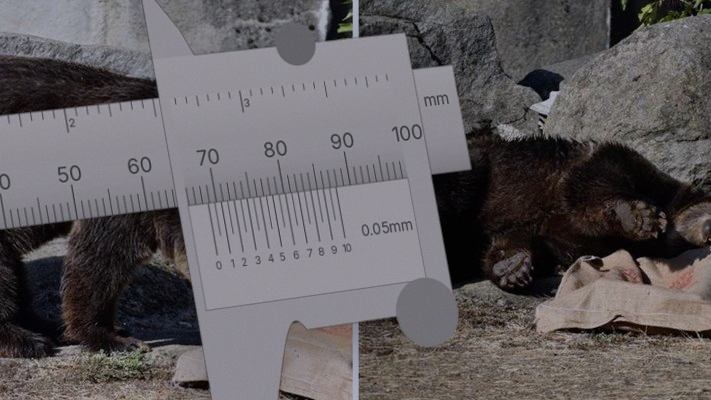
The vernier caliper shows 68.8 mm
